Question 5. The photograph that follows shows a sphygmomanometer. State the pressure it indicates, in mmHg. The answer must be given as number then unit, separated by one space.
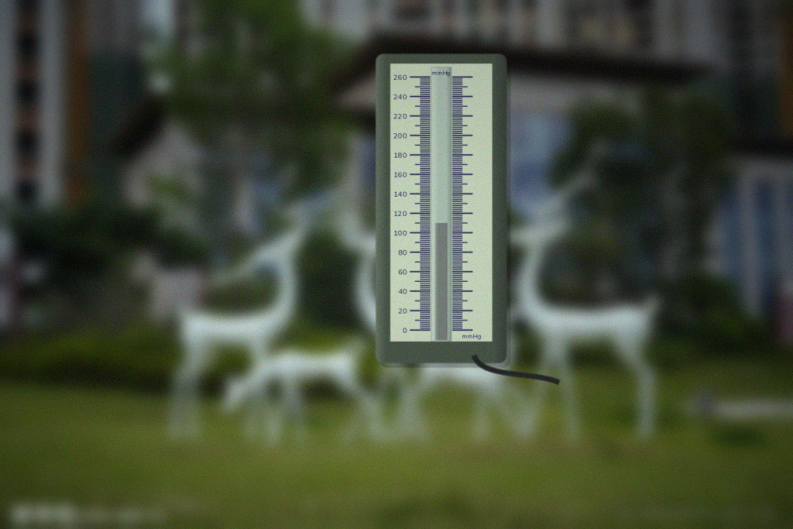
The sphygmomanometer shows 110 mmHg
